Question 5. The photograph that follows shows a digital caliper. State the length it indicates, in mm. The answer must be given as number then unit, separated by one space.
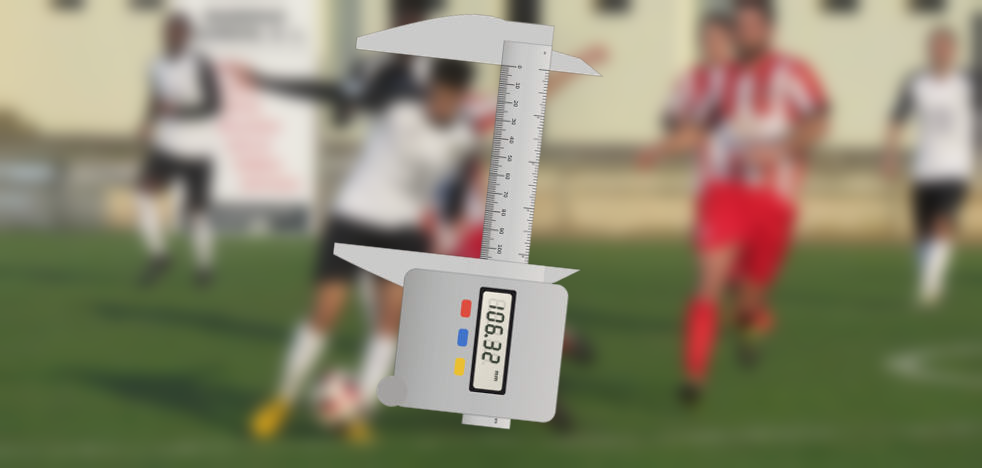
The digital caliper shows 106.32 mm
